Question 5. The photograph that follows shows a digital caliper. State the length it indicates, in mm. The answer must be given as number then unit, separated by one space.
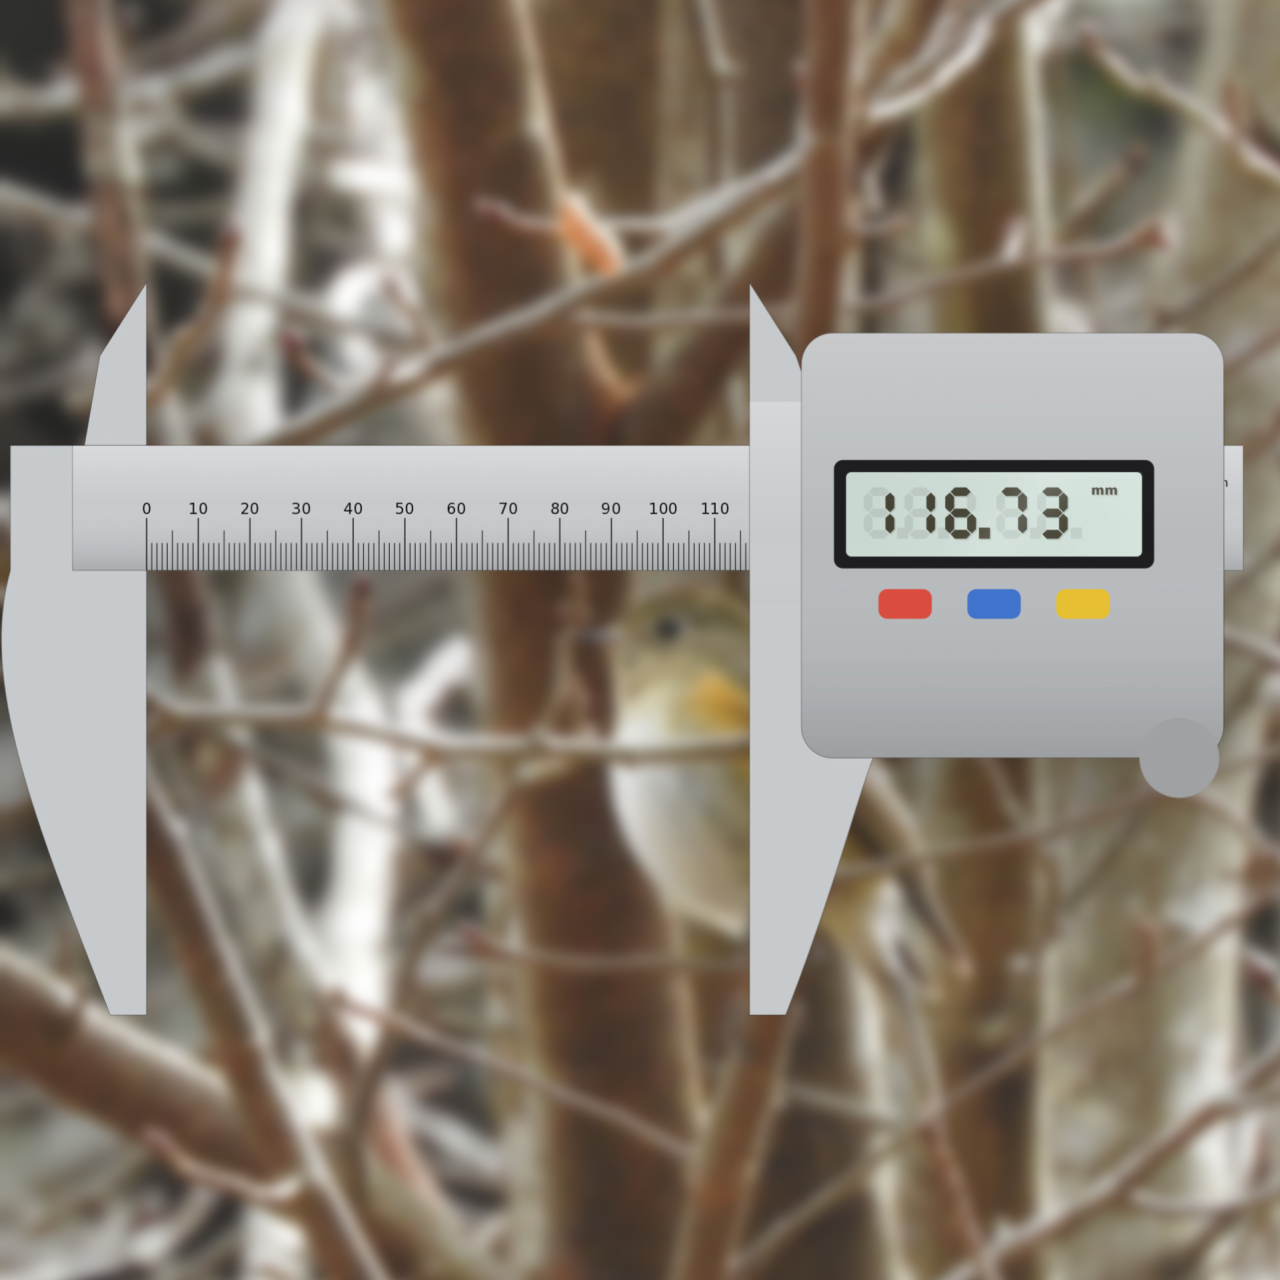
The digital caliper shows 116.73 mm
